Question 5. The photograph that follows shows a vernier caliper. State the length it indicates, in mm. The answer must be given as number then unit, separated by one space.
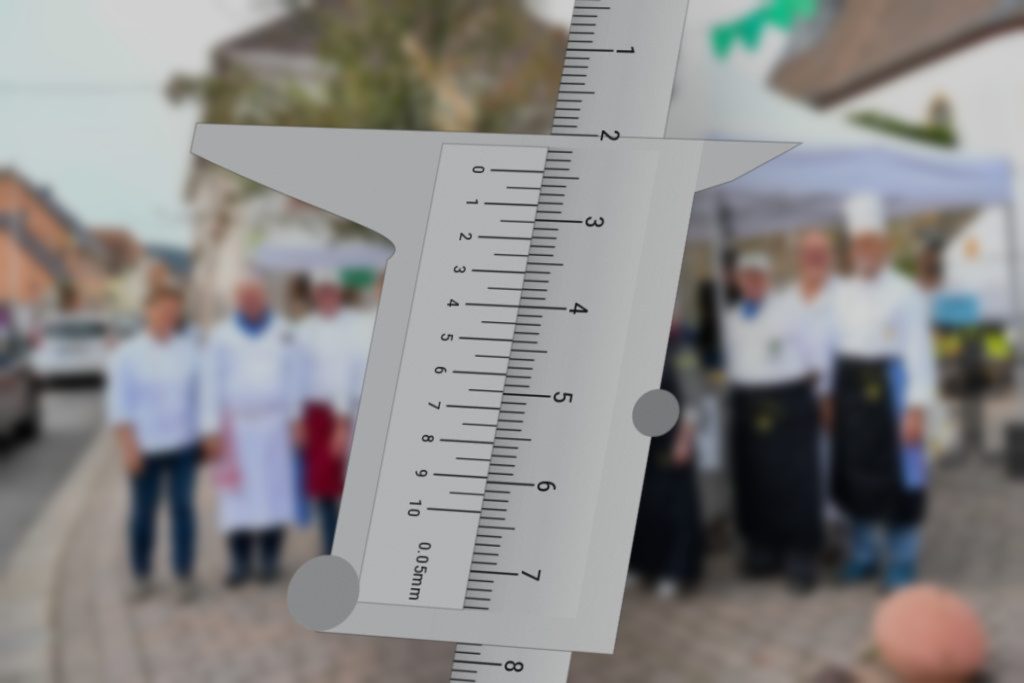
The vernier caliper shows 24.4 mm
